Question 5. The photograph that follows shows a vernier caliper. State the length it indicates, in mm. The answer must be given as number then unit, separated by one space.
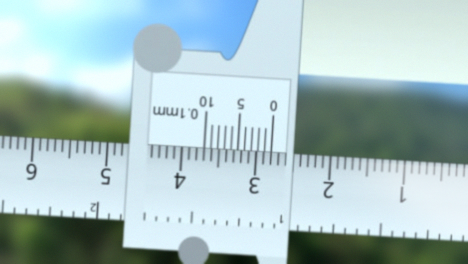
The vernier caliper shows 28.0 mm
